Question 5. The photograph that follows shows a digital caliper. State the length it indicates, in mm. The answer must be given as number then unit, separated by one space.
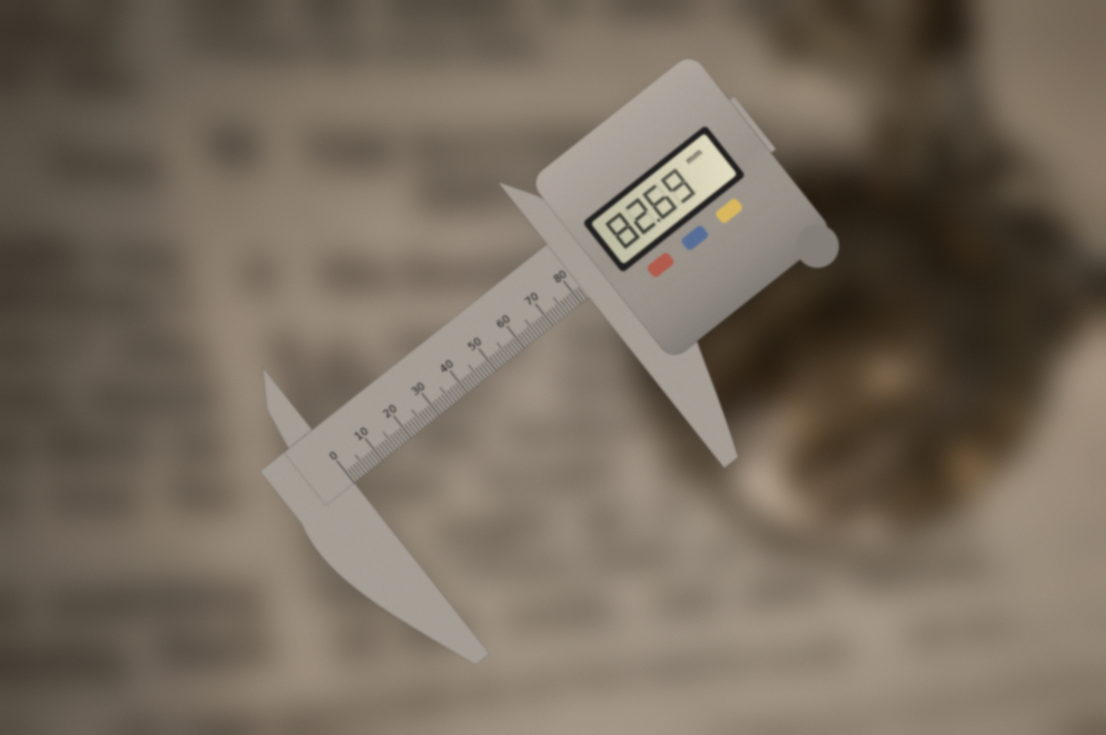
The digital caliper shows 82.69 mm
